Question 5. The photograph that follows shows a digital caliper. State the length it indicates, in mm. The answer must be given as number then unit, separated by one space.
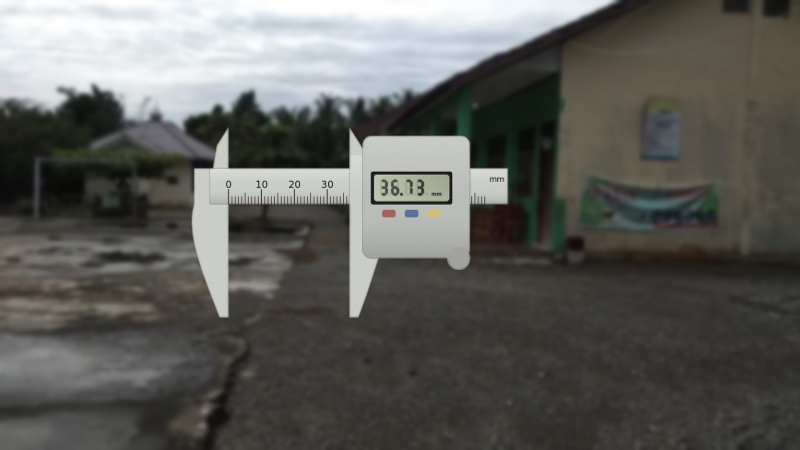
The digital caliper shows 36.73 mm
